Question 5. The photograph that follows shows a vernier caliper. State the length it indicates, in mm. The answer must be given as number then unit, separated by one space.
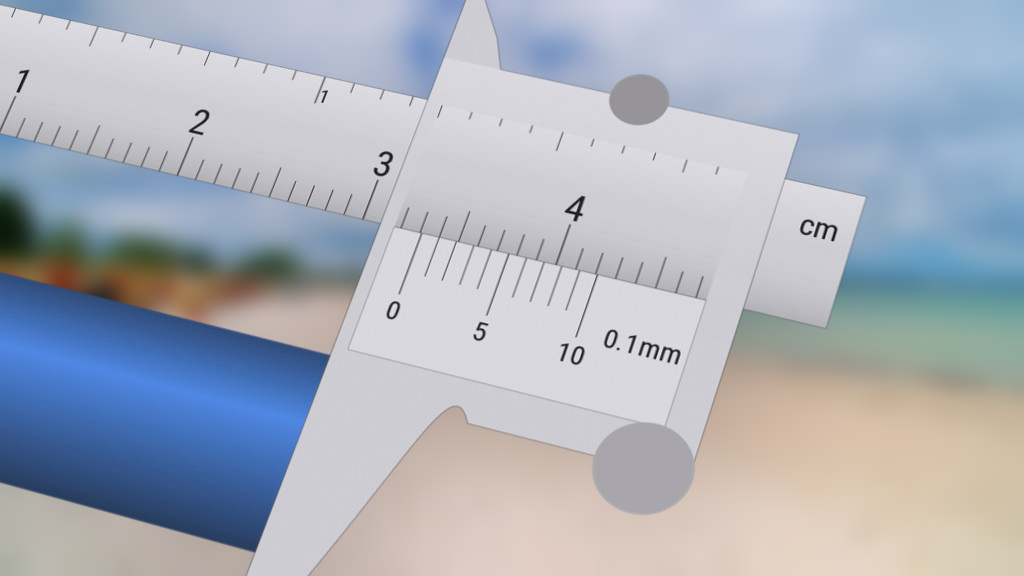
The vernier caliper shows 33.1 mm
